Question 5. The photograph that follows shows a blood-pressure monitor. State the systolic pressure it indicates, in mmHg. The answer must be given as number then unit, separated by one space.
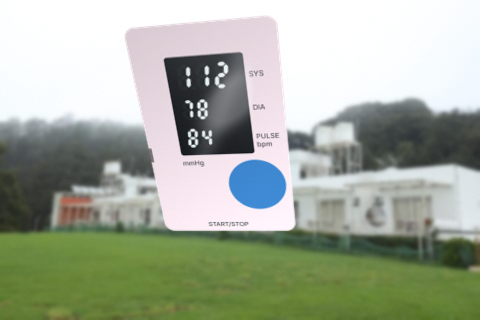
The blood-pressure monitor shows 112 mmHg
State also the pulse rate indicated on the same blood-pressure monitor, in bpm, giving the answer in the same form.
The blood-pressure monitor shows 84 bpm
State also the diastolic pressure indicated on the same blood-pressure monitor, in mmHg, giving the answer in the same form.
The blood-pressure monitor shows 78 mmHg
